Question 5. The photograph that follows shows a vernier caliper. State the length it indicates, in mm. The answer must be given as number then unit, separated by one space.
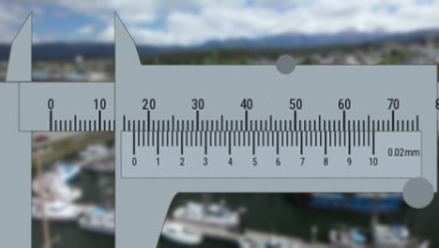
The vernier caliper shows 17.0 mm
